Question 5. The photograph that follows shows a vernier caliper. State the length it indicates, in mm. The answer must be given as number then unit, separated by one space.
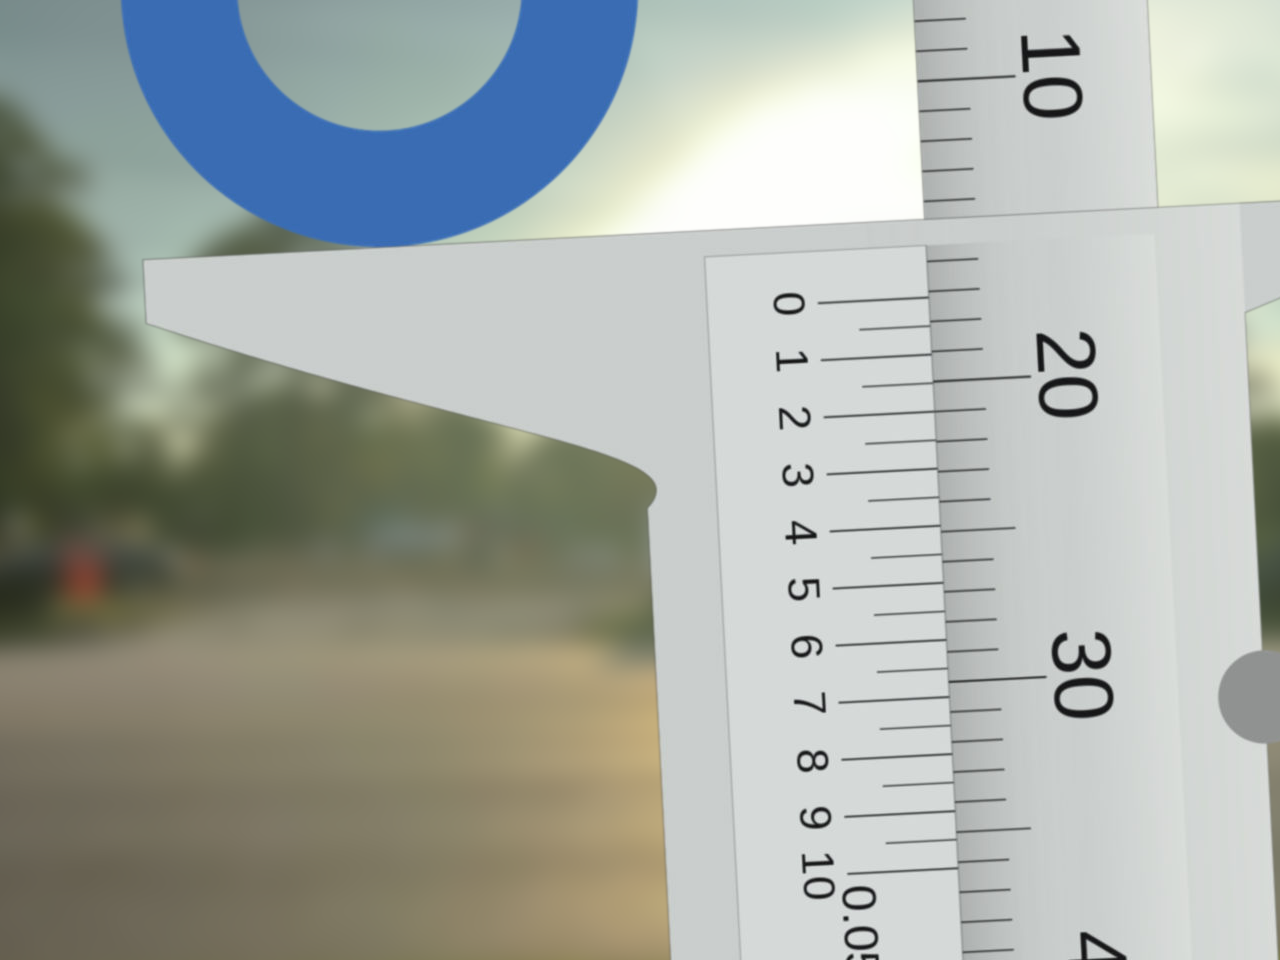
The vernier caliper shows 17.20 mm
